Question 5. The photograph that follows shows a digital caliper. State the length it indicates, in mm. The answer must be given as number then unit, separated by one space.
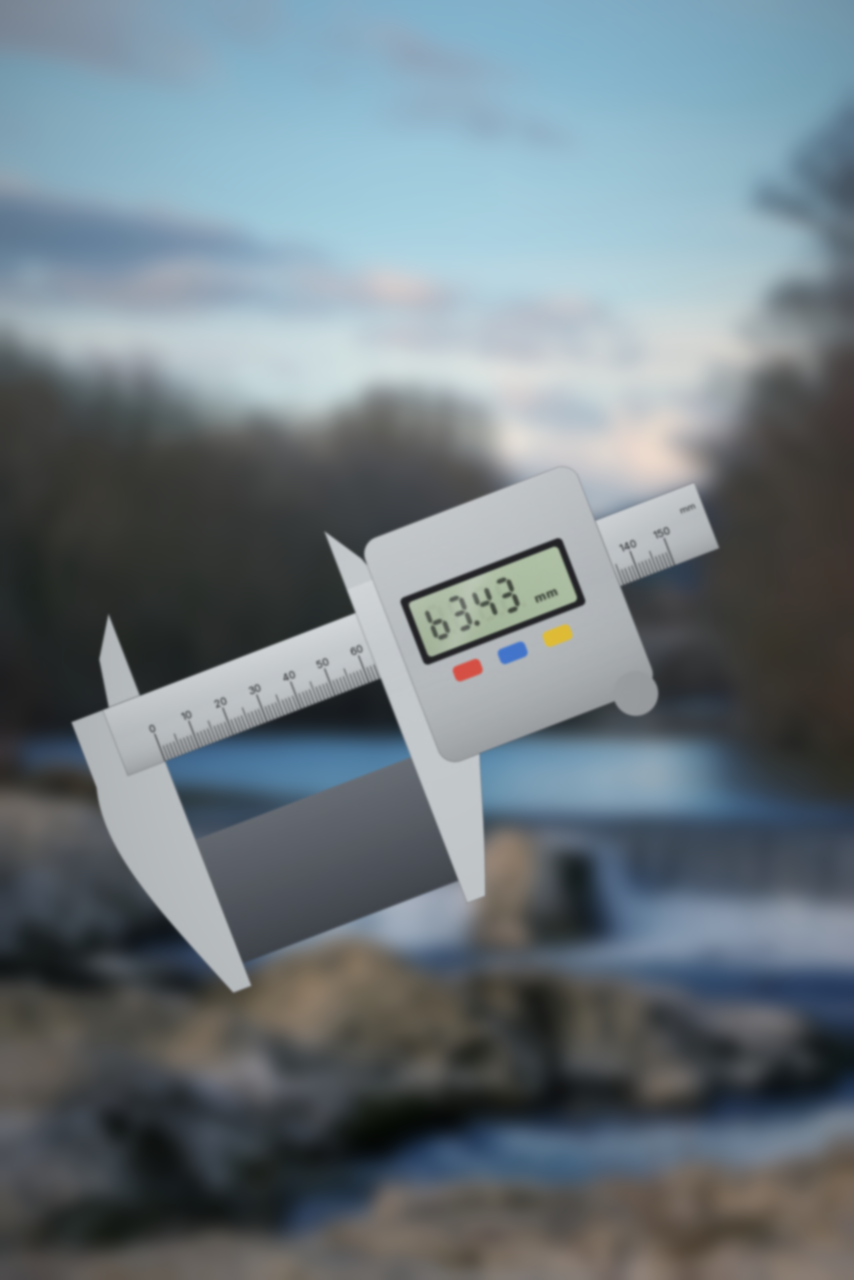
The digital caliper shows 63.43 mm
